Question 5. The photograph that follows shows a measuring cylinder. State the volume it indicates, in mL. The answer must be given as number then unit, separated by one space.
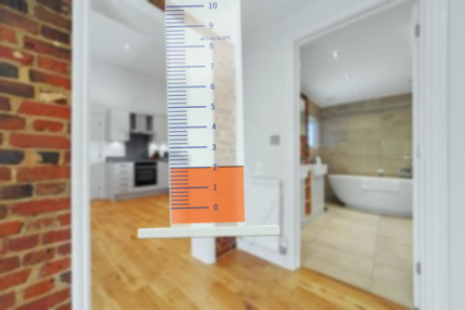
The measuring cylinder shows 2 mL
